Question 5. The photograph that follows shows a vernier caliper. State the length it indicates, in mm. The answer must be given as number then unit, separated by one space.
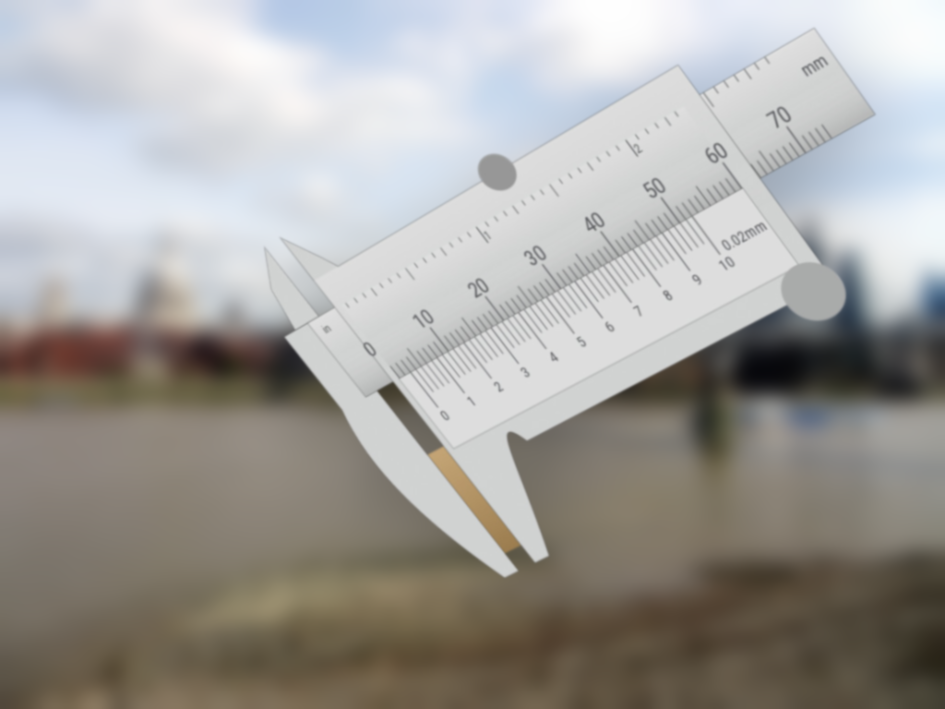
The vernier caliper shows 3.0 mm
